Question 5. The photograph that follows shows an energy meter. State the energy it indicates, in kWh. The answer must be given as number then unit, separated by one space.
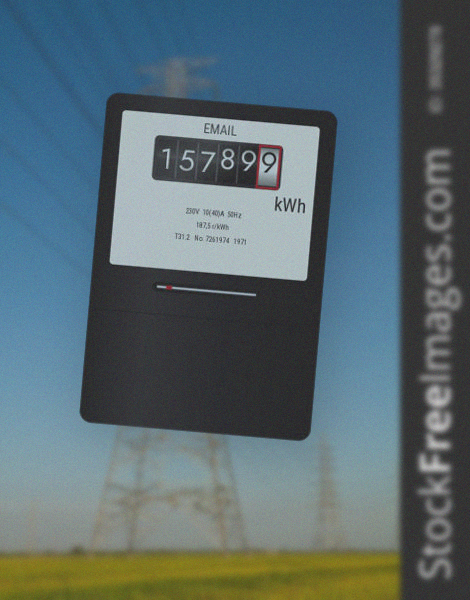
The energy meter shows 15789.9 kWh
